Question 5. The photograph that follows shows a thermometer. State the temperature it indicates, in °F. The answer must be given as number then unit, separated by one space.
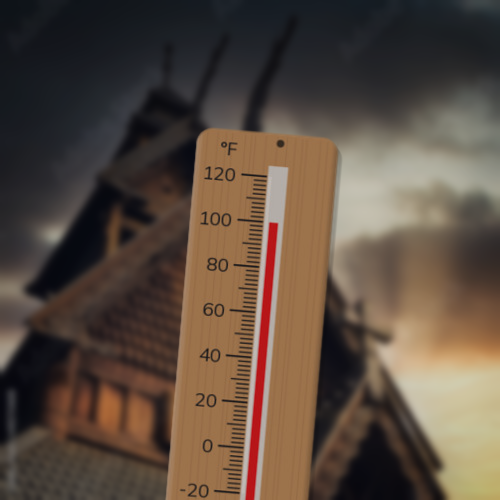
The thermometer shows 100 °F
